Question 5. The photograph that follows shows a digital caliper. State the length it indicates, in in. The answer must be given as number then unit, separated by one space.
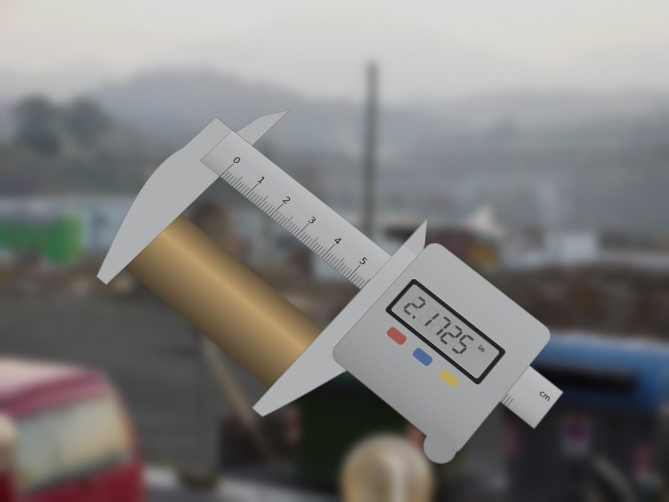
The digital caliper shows 2.1725 in
